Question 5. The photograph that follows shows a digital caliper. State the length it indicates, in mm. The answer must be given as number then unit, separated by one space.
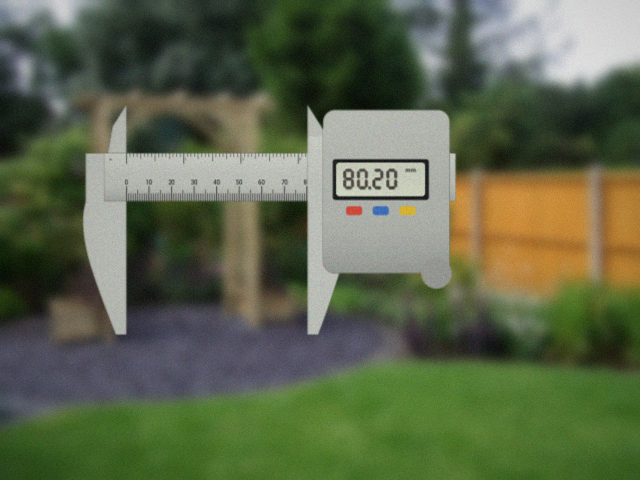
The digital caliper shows 80.20 mm
